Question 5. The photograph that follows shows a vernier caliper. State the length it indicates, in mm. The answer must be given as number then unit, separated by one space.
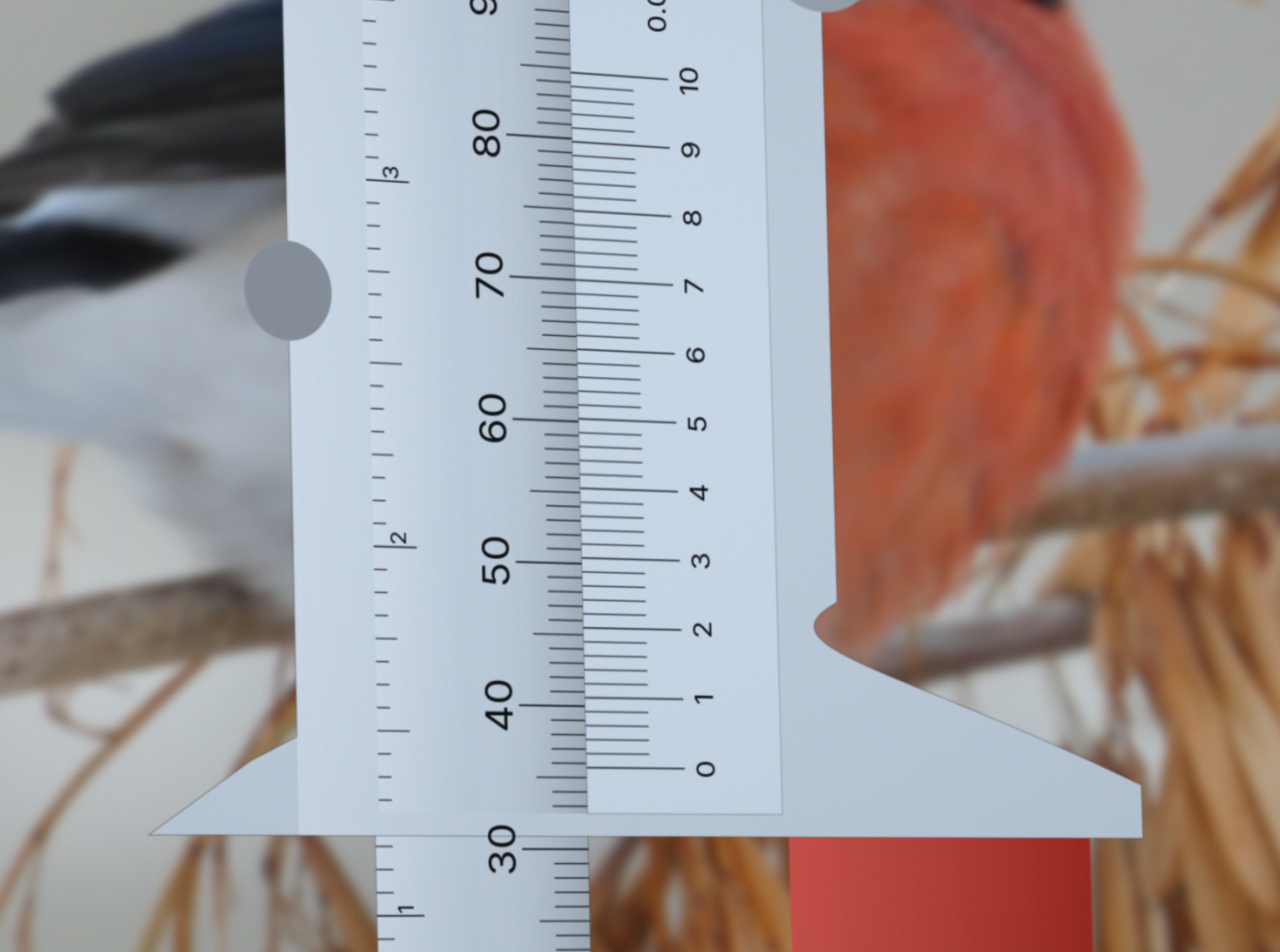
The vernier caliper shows 35.7 mm
